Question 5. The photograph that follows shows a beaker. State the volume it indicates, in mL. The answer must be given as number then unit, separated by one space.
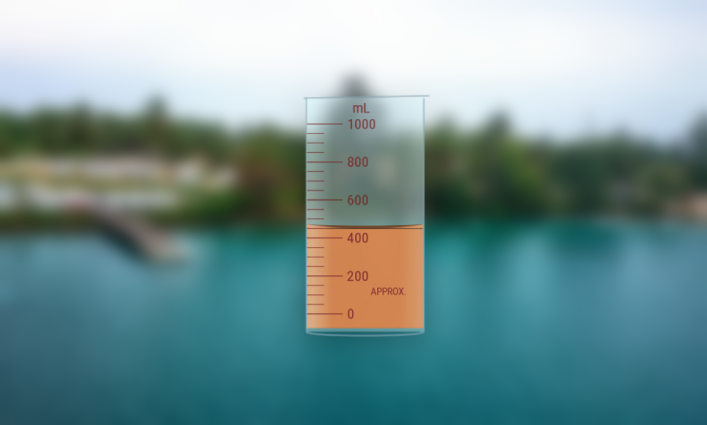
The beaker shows 450 mL
